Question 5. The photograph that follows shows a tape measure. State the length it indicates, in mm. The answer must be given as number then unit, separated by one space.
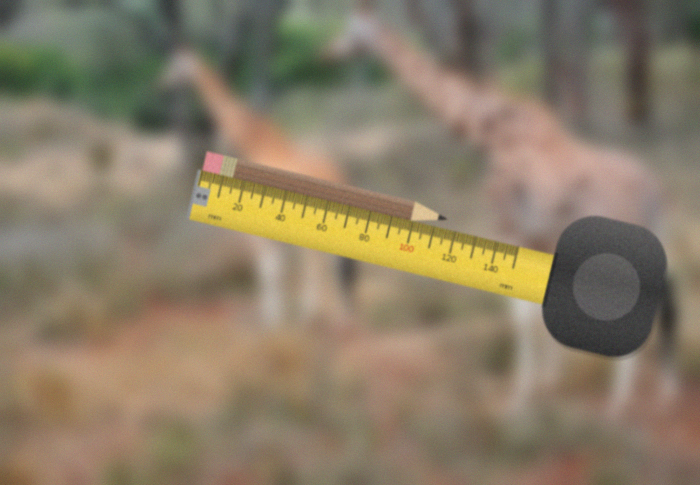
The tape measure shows 115 mm
